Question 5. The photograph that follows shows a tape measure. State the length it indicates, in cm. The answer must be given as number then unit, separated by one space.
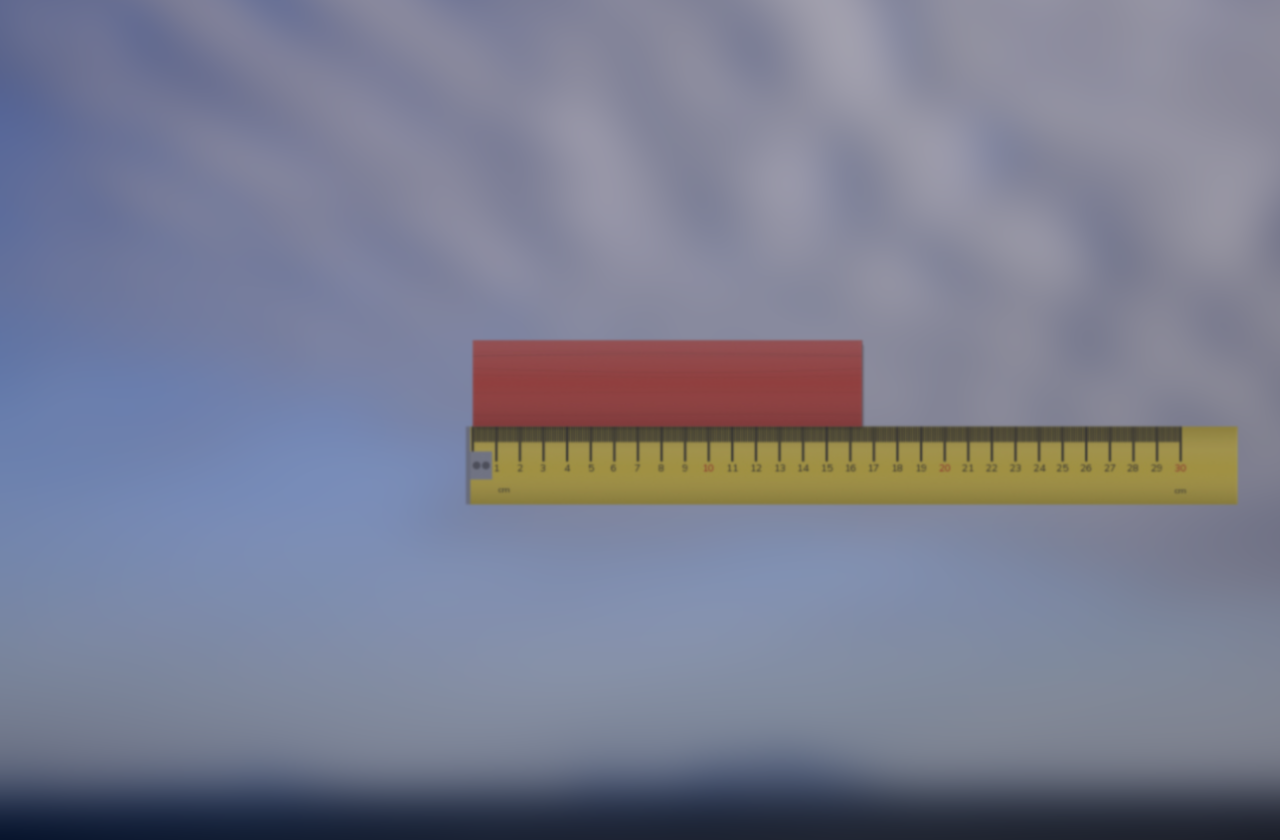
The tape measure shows 16.5 cm
